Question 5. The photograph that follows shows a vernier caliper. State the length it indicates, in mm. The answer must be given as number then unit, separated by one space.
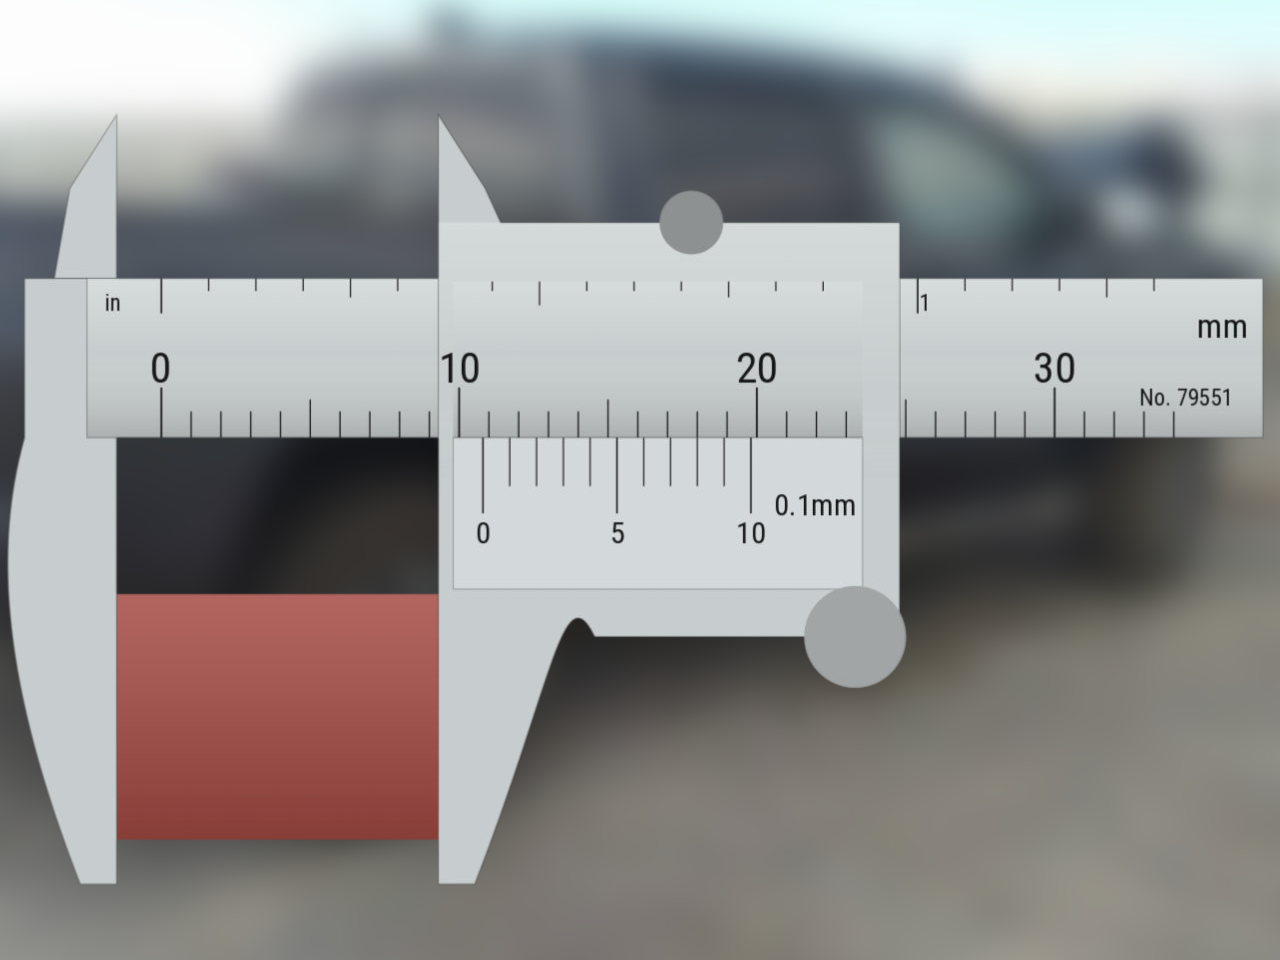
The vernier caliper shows 10.8 mm
